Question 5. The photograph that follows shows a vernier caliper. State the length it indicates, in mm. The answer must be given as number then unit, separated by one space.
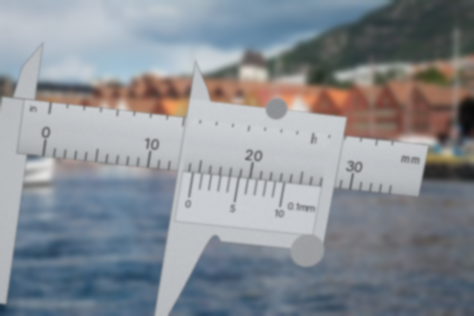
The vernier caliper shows 14.4 mm
